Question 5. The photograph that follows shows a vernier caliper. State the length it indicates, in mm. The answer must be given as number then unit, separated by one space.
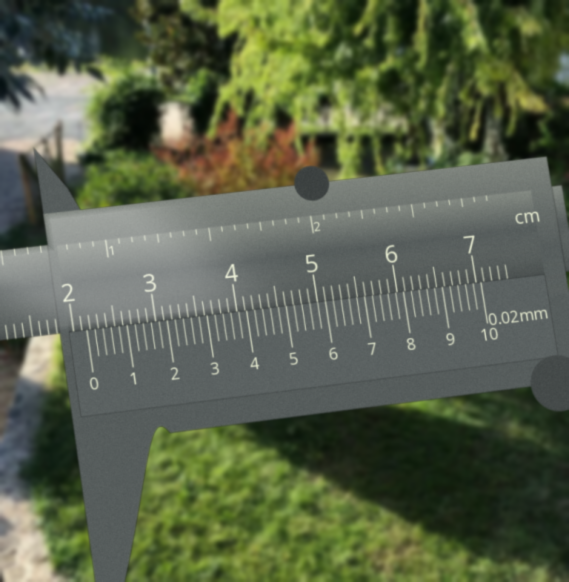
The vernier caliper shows 21.6 mm
